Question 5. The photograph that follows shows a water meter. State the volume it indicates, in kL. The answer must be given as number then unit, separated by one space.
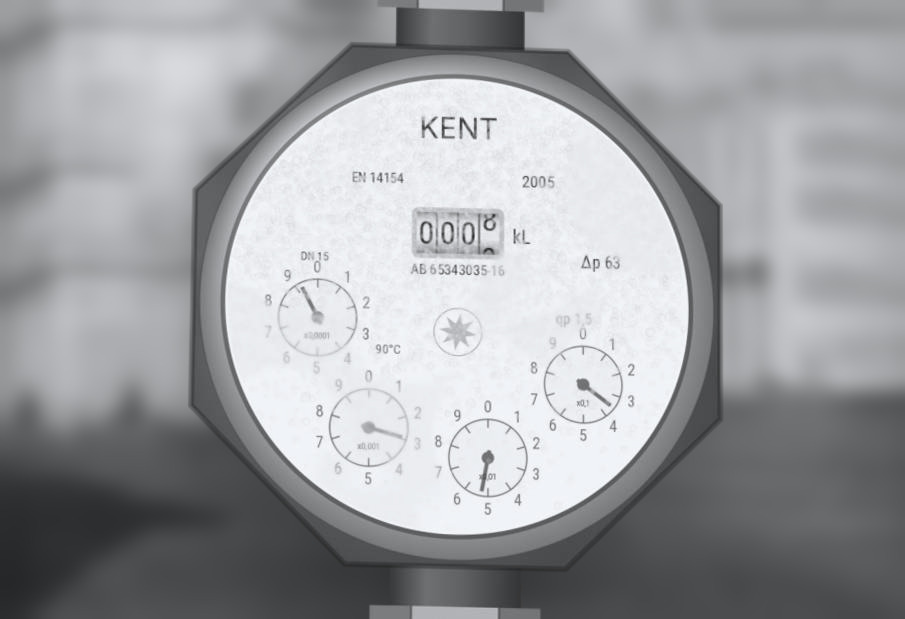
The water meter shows 8.3529 kL
